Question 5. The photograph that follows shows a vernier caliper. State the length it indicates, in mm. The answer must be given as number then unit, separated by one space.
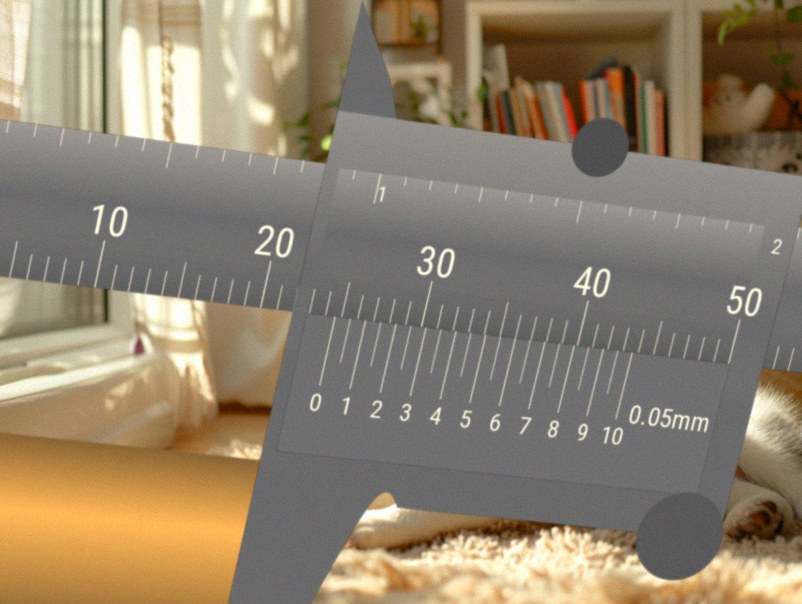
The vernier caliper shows 24.6 mm
